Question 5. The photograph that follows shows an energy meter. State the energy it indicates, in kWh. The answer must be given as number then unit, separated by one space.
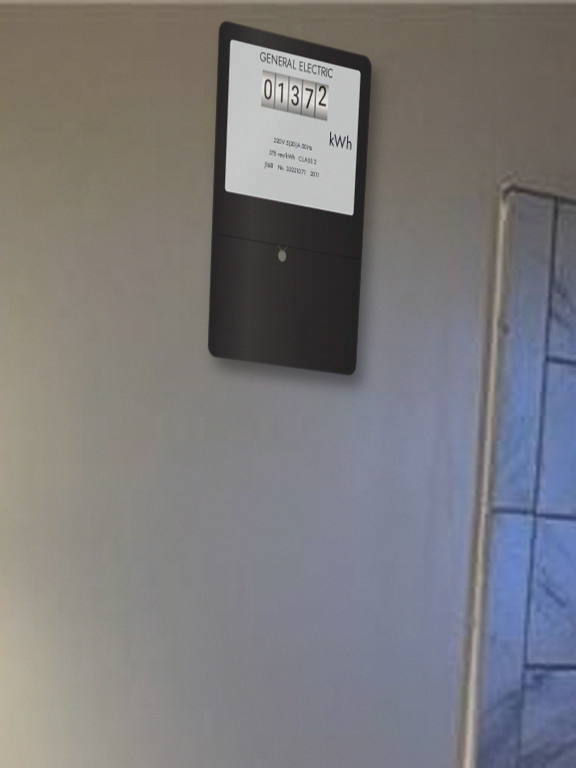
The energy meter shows 1372 kWh
